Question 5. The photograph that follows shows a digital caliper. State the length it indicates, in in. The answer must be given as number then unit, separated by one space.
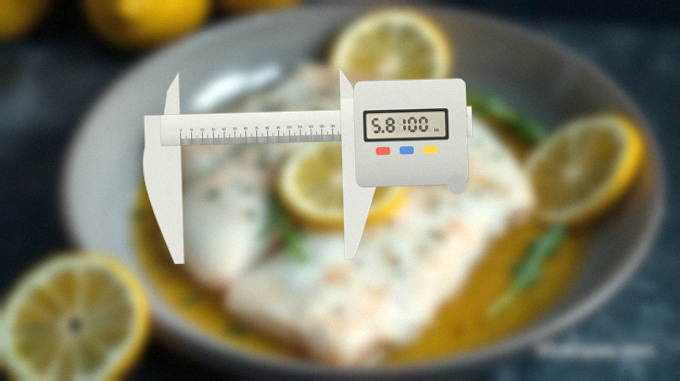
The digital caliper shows 5.8100 in
